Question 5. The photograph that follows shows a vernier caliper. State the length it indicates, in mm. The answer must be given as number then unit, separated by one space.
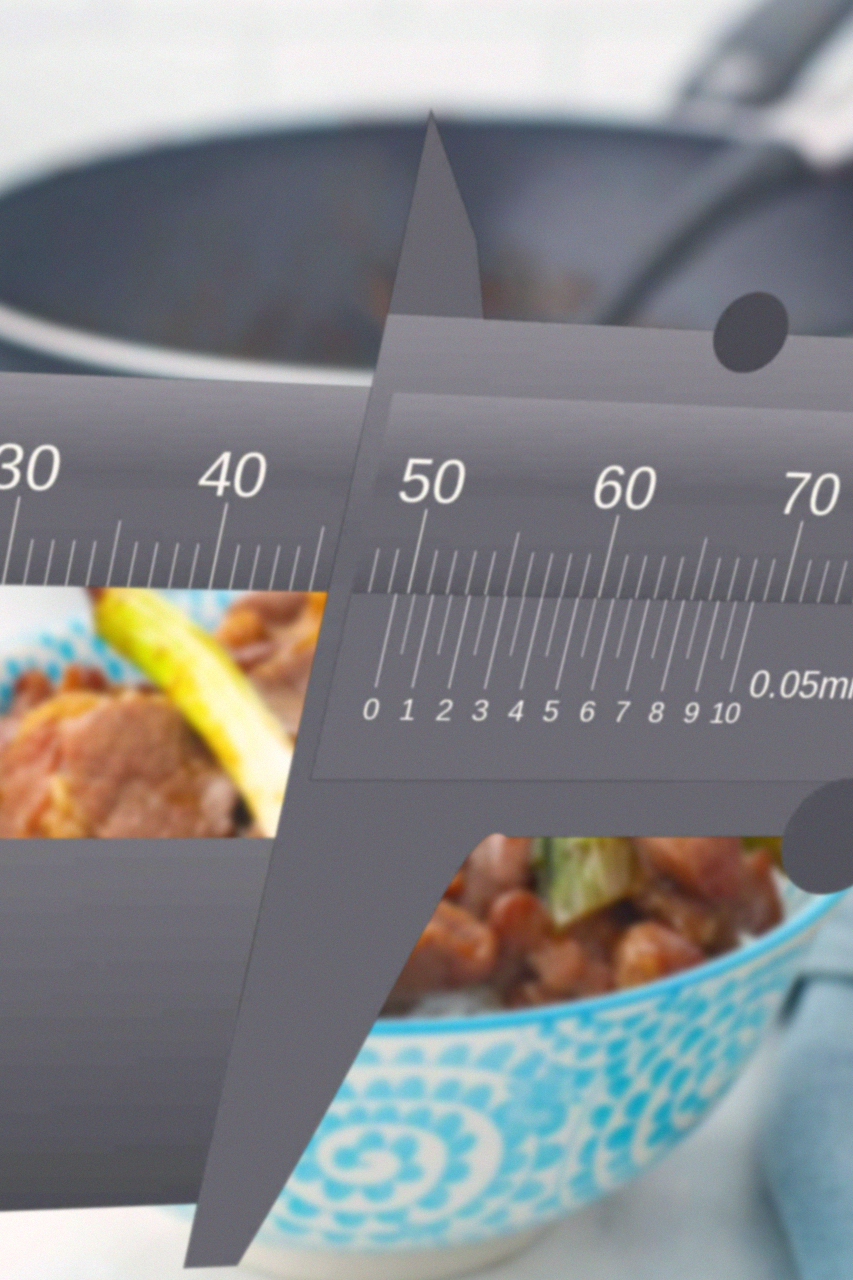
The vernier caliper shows 49.4 mm
